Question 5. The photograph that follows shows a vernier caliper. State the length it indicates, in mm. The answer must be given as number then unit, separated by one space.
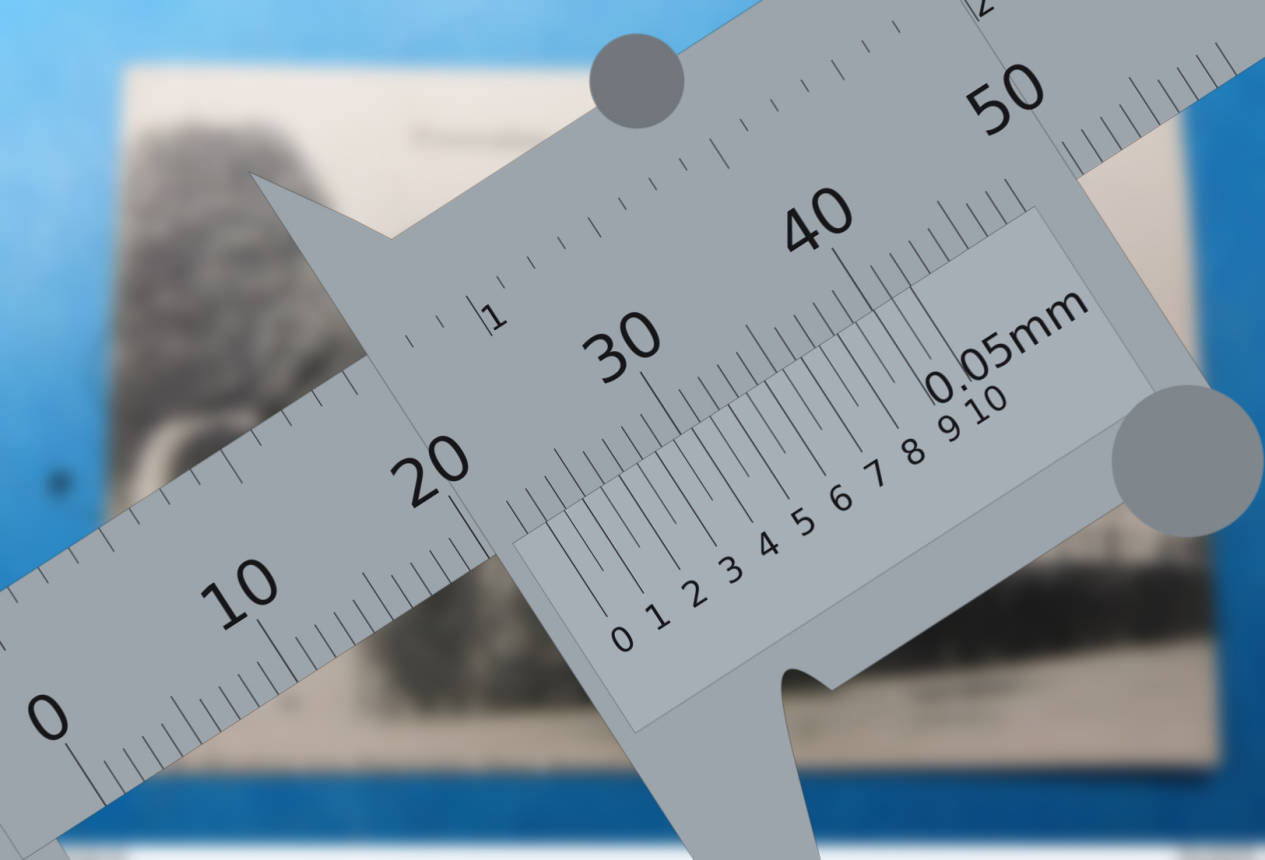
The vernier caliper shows 22.95 mm
